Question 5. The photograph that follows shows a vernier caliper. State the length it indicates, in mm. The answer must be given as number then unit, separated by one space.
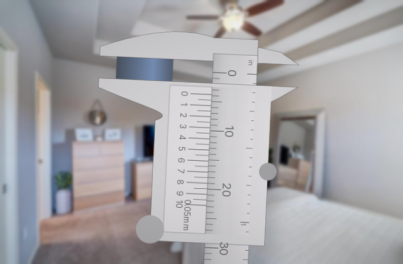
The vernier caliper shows 3.8 mm
